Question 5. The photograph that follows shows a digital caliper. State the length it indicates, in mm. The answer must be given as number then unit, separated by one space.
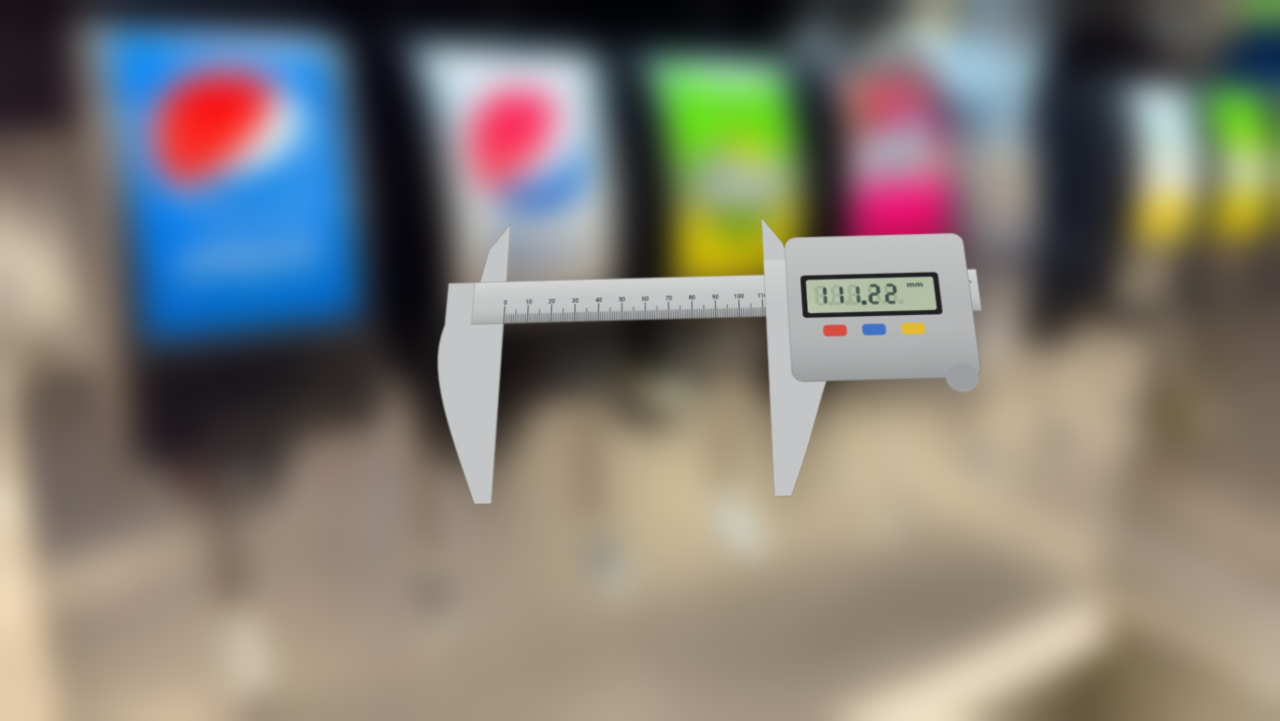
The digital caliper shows 111.22 mm
